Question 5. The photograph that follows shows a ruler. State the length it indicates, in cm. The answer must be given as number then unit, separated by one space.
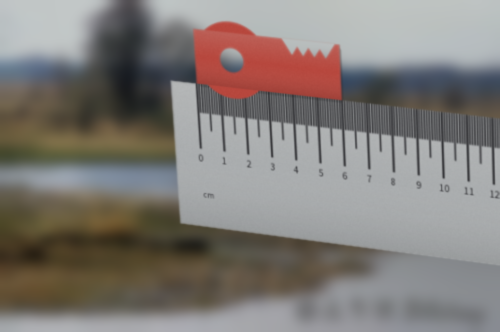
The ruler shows 6 cm
